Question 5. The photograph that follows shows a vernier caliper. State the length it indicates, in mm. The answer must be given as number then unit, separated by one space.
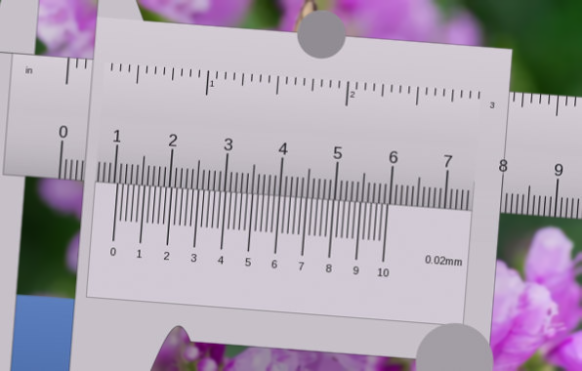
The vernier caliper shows 10.6 mm
